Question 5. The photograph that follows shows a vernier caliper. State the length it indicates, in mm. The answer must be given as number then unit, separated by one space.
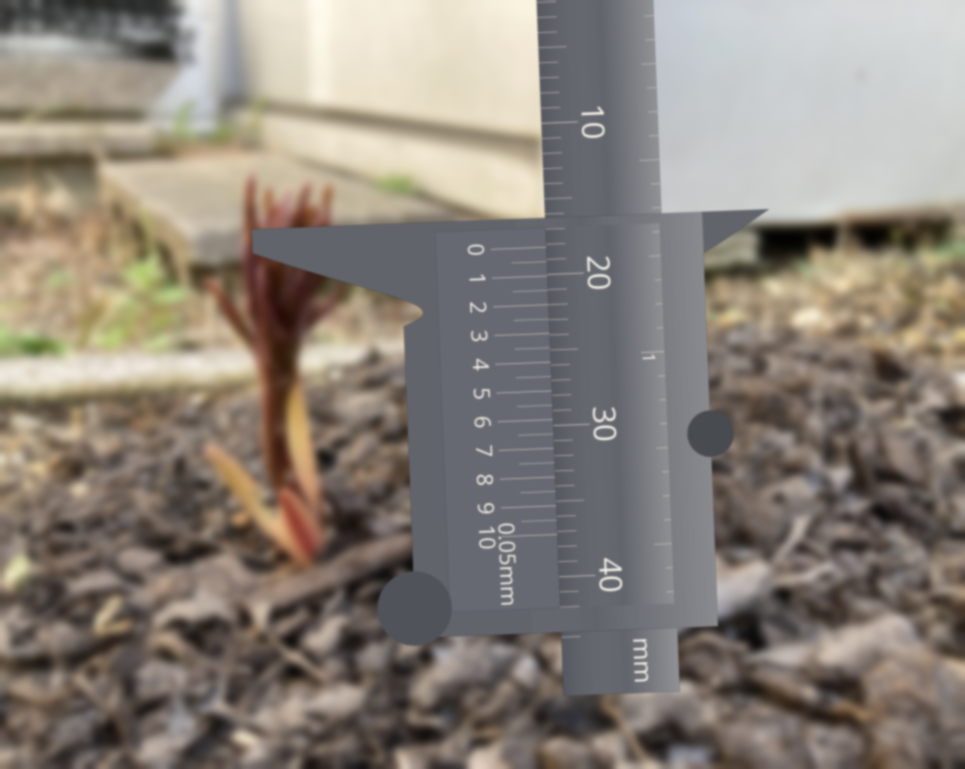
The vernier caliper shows 18.2 mm
